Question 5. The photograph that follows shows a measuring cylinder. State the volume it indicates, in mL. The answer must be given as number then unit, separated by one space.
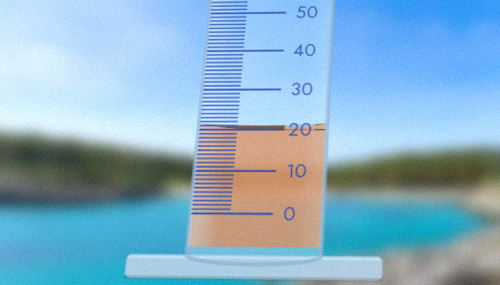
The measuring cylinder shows 20 mL
